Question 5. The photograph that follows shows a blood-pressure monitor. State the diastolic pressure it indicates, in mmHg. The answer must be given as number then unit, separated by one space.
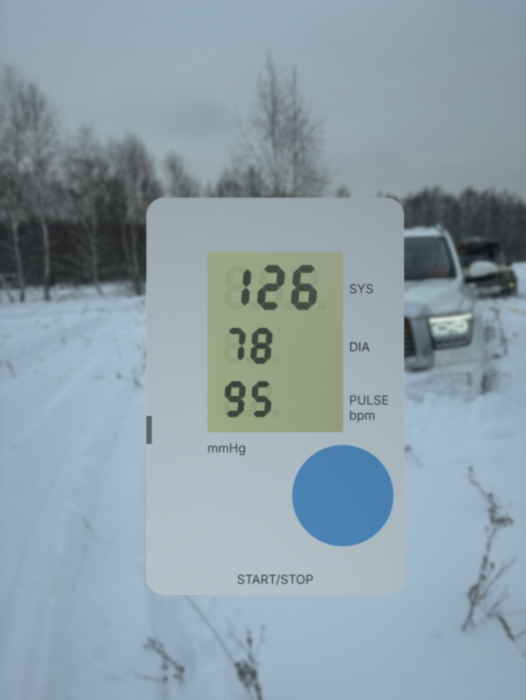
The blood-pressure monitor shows 78 mmHg
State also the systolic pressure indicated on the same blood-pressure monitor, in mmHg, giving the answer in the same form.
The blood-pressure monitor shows 126 mmHg
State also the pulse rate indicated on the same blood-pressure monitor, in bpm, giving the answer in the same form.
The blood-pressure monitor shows 95 bpm
